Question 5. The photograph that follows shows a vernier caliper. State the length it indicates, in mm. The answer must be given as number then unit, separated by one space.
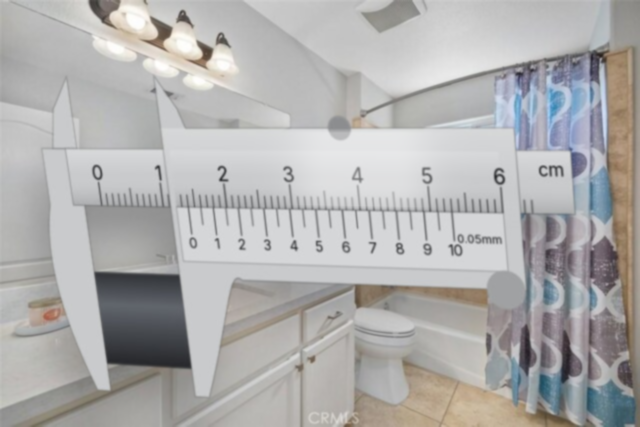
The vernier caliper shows 14.0 mm
